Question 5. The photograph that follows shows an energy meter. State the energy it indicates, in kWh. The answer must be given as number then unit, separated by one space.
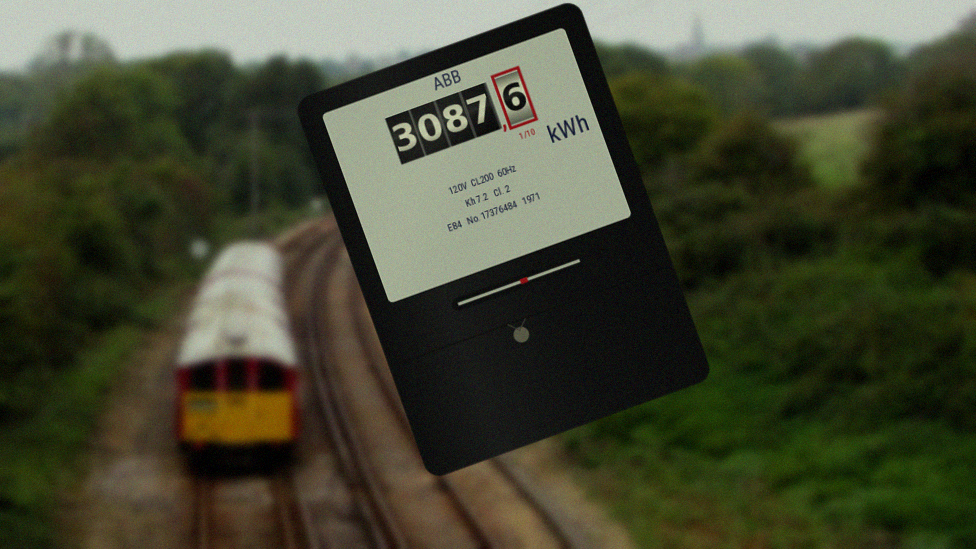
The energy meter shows 3087.6 kWh
